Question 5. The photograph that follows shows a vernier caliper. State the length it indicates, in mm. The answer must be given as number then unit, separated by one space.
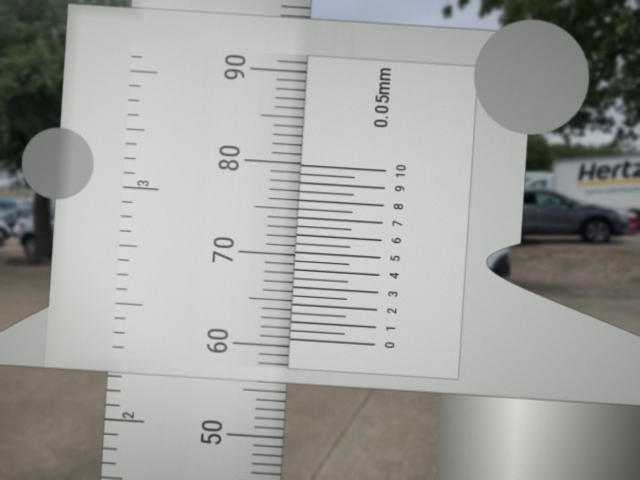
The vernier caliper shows 60.8 mm
